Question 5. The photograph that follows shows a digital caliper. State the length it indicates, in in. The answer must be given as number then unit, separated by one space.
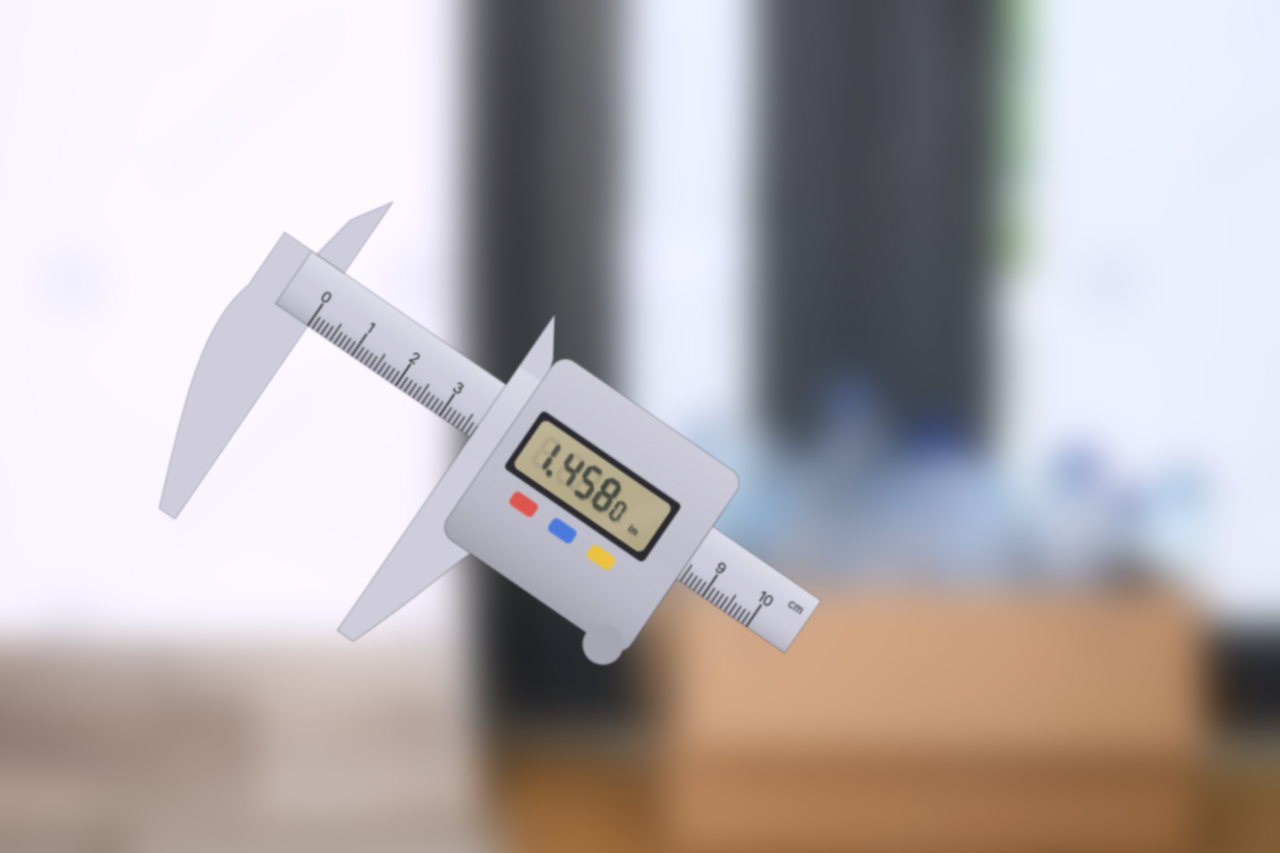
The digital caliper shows 1.4580 in
